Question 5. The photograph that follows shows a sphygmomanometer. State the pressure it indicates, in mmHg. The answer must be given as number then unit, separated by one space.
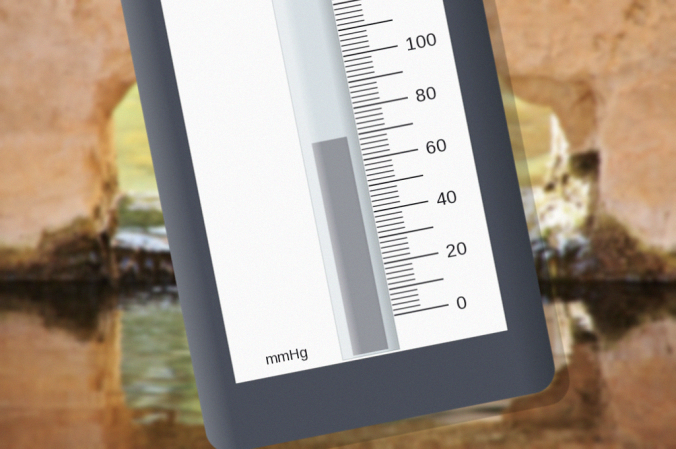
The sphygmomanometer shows 70 mmHg
